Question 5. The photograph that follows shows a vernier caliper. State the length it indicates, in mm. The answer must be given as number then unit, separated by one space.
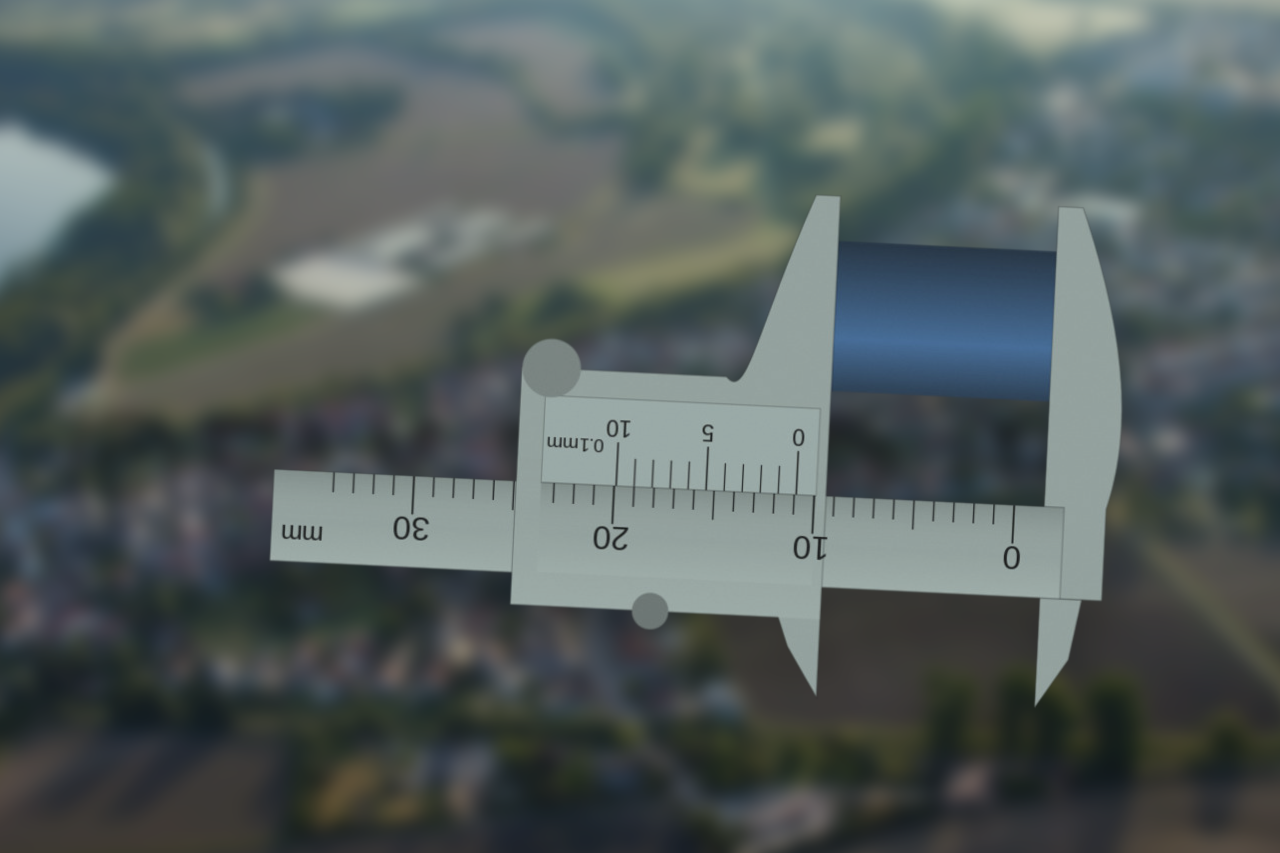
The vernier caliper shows 10.9 mm
